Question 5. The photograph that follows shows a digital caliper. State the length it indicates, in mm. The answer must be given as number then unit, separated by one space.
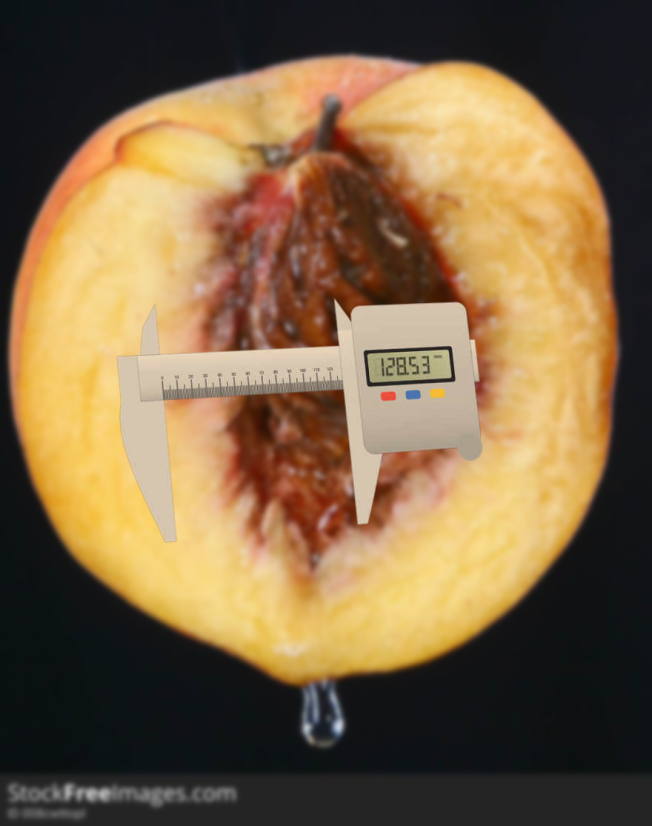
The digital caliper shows 128.53 mm
